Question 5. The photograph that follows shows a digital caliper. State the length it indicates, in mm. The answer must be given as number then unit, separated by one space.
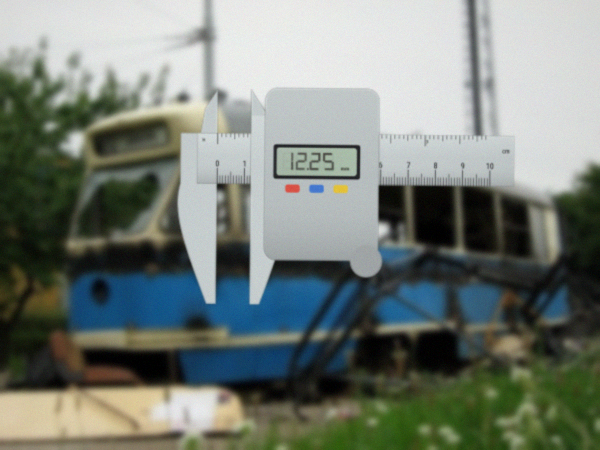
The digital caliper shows 12.25 mm
